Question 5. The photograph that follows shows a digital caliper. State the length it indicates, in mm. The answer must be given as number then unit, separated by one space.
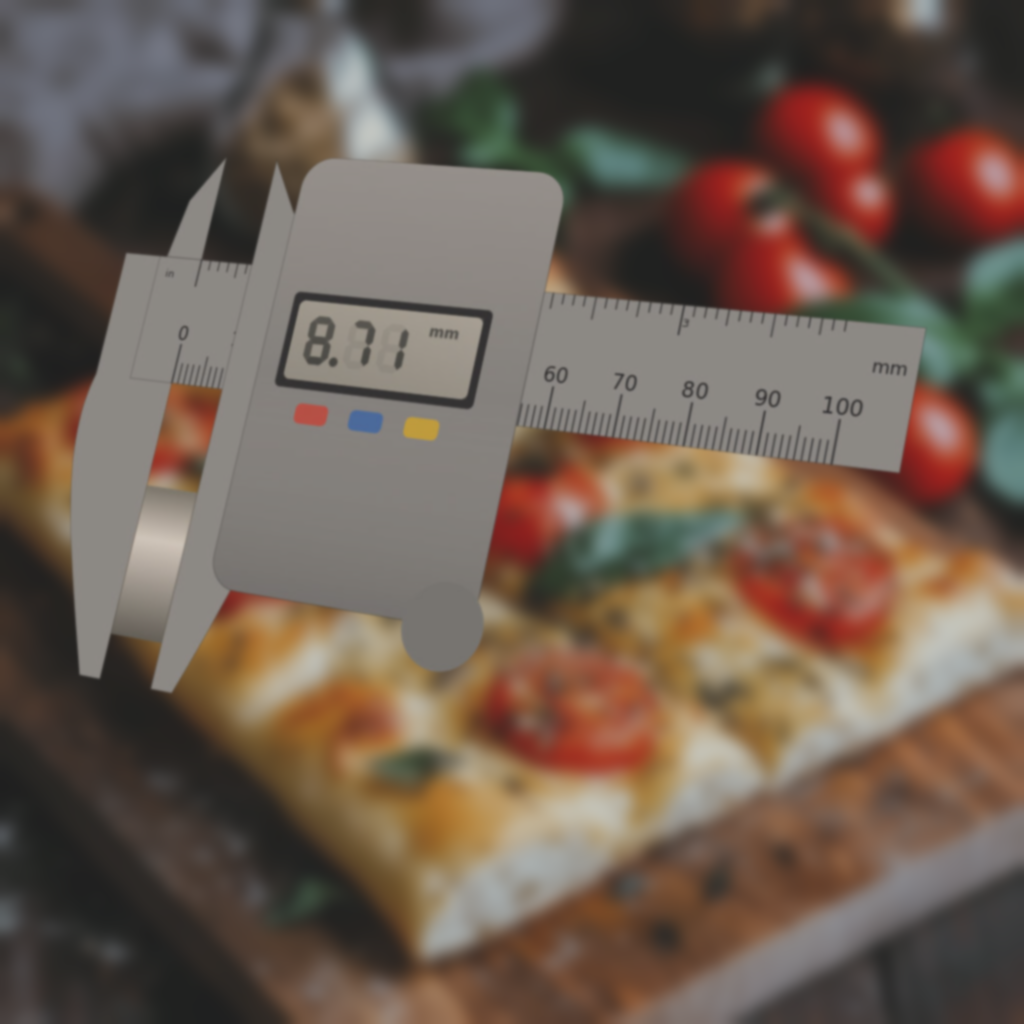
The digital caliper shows 8.71 mm
